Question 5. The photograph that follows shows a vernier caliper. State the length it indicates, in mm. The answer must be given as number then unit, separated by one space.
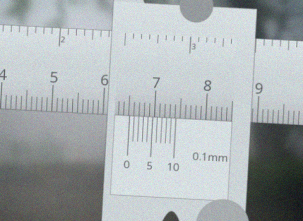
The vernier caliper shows 65.2 mm
